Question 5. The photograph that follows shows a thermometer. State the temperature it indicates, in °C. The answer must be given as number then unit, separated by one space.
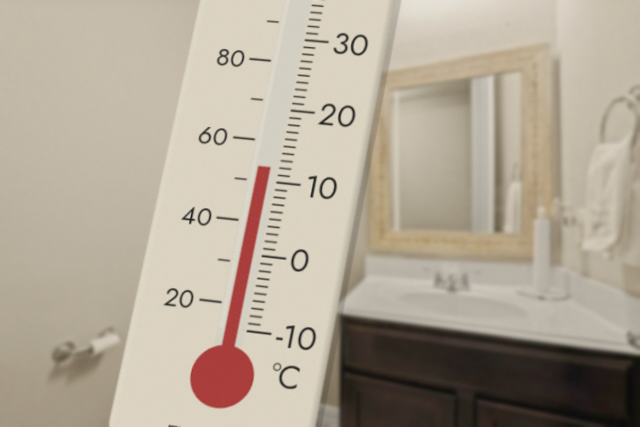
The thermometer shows 12 °C
